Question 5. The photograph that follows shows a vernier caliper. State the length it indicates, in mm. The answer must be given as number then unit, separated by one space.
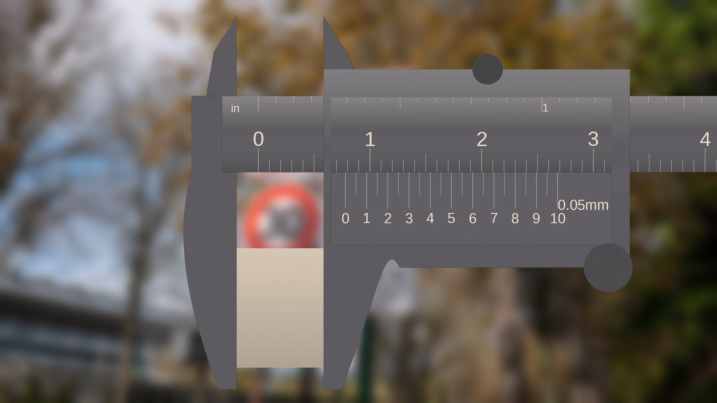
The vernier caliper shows 7.8 mm
